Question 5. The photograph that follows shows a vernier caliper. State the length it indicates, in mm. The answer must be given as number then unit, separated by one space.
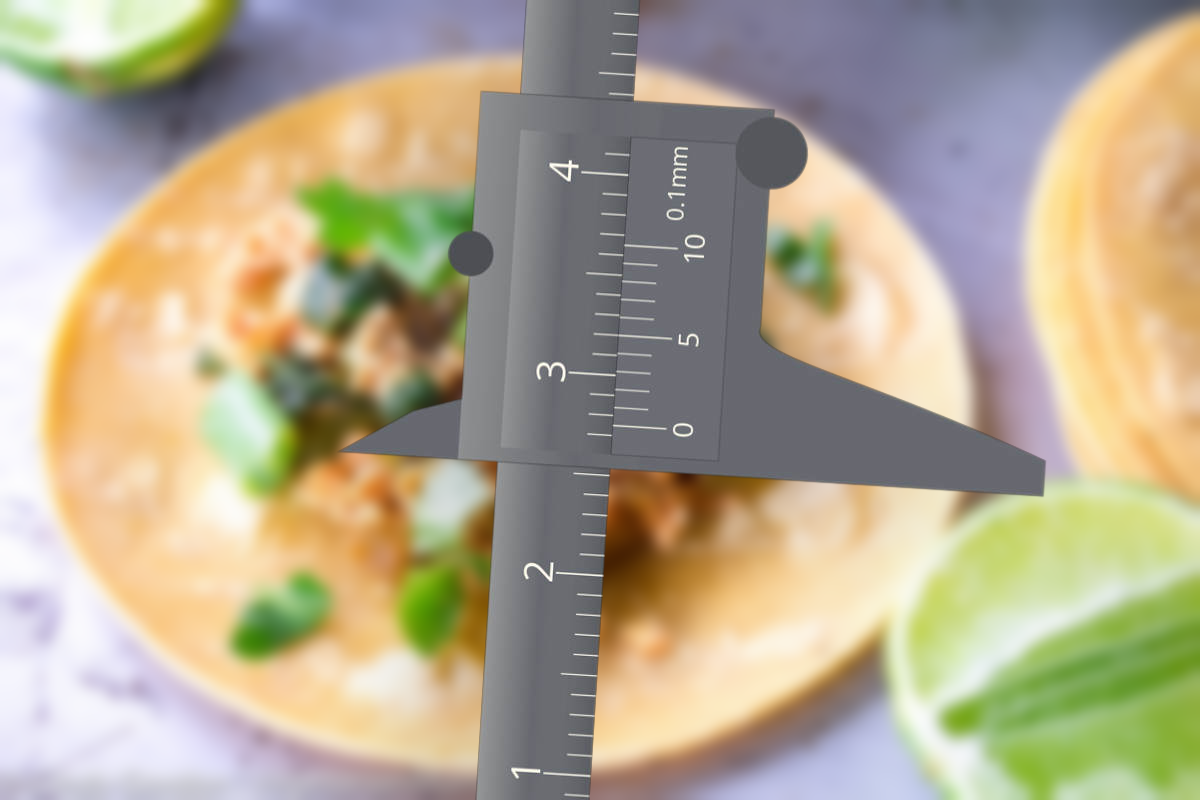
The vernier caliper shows 27.5 mm
